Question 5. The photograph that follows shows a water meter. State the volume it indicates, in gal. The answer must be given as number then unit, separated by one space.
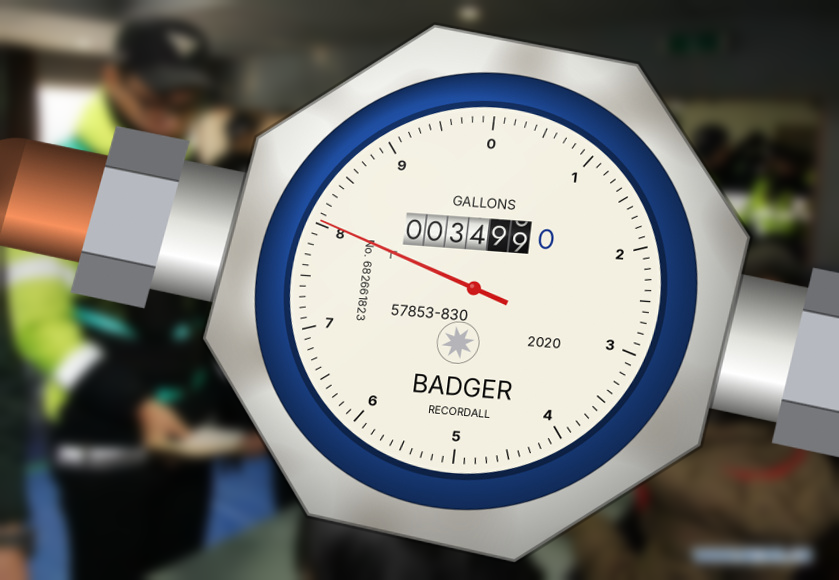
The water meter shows 34988.0 gal
